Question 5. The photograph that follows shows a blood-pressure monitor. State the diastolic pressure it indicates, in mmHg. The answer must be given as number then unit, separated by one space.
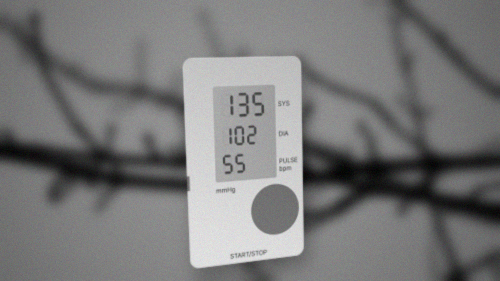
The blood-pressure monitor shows 102 mmHg
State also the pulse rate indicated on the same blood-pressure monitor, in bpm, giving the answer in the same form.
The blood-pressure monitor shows 55 bpm
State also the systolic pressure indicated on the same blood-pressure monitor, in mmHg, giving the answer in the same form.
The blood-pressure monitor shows 135 mmHg
